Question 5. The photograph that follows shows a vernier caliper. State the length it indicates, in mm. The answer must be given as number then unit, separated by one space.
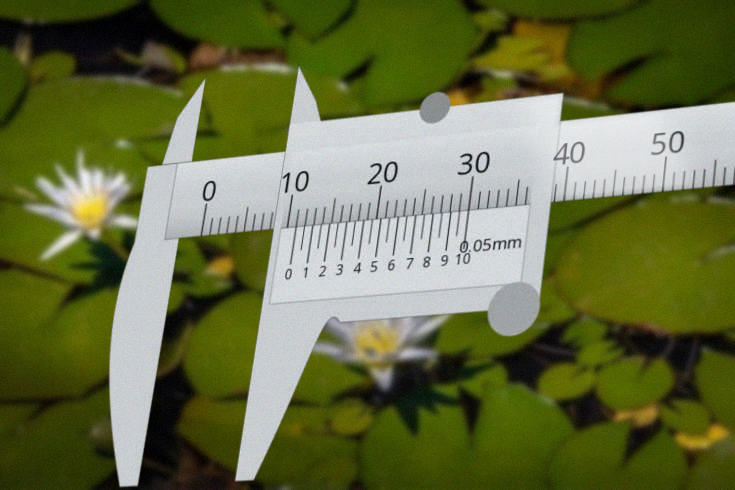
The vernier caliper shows 11.0 mm
